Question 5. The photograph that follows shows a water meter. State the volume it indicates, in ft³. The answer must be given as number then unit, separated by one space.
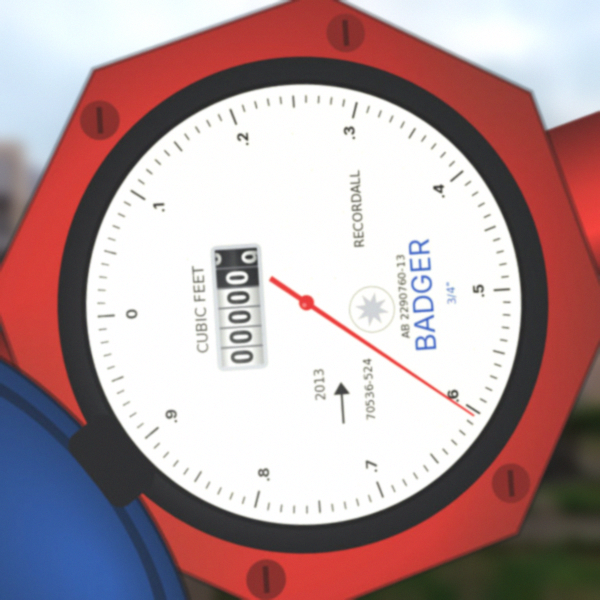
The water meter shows 8.60 ft³
